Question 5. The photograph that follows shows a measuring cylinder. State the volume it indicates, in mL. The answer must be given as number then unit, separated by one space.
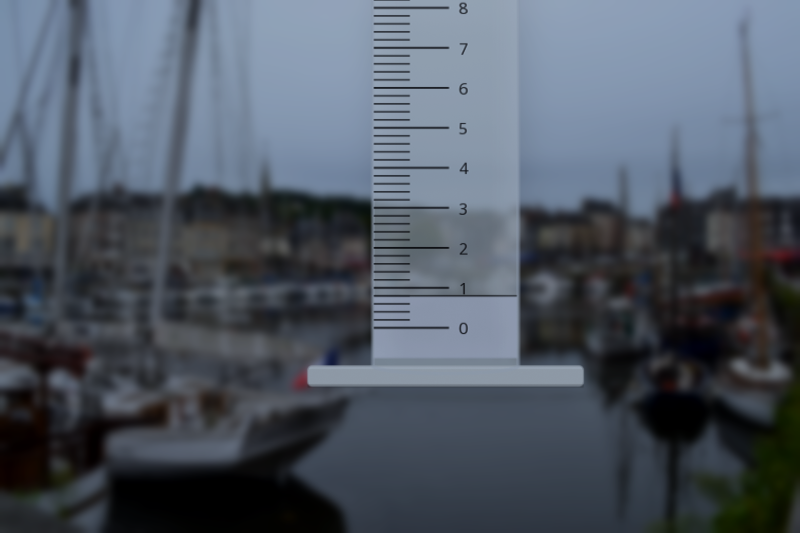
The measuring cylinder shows 0.8 mL
